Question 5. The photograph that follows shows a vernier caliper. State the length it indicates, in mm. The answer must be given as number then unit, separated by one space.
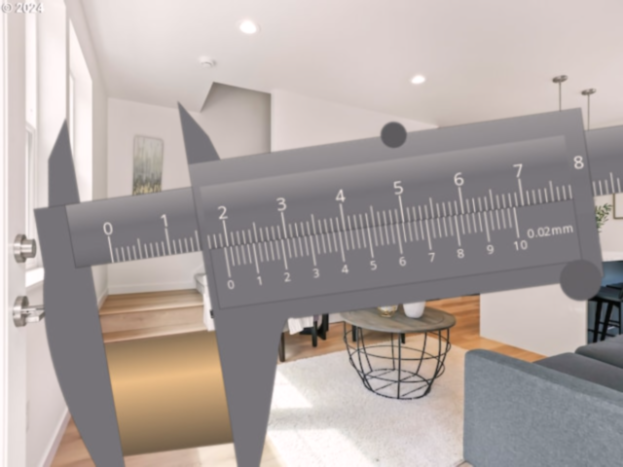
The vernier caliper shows 19.5 mm
